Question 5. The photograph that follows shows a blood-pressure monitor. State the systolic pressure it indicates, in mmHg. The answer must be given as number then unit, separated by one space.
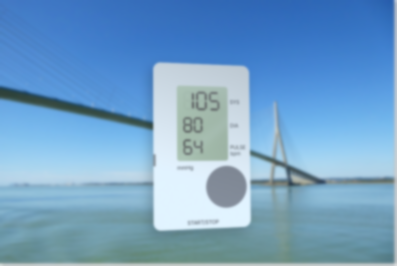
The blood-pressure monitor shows 105 mmHg
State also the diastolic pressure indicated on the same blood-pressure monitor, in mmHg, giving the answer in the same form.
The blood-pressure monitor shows 80 mmHg
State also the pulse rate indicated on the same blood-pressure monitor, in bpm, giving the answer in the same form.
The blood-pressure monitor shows 64 bpm
